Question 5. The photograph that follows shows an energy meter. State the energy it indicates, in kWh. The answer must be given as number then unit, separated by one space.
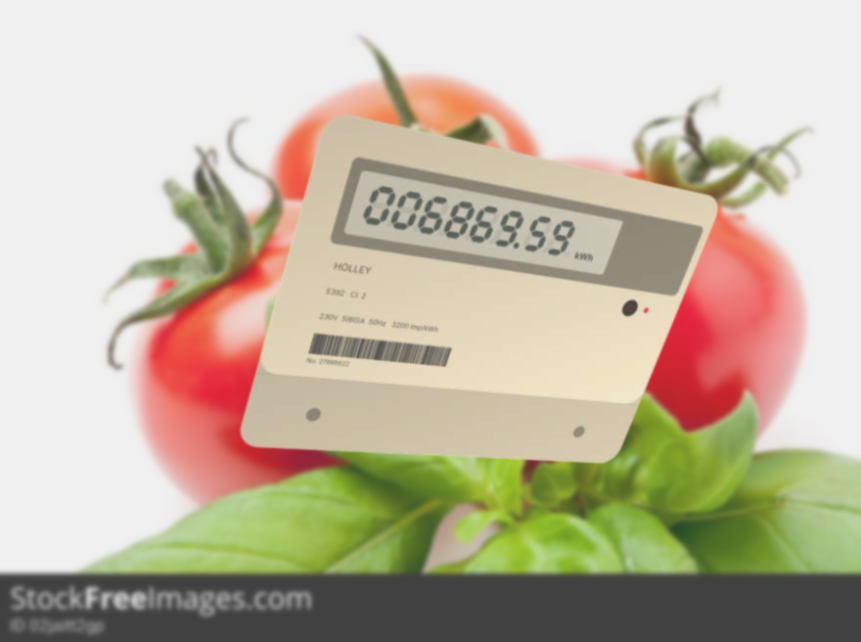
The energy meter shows 6869.59 kWh
